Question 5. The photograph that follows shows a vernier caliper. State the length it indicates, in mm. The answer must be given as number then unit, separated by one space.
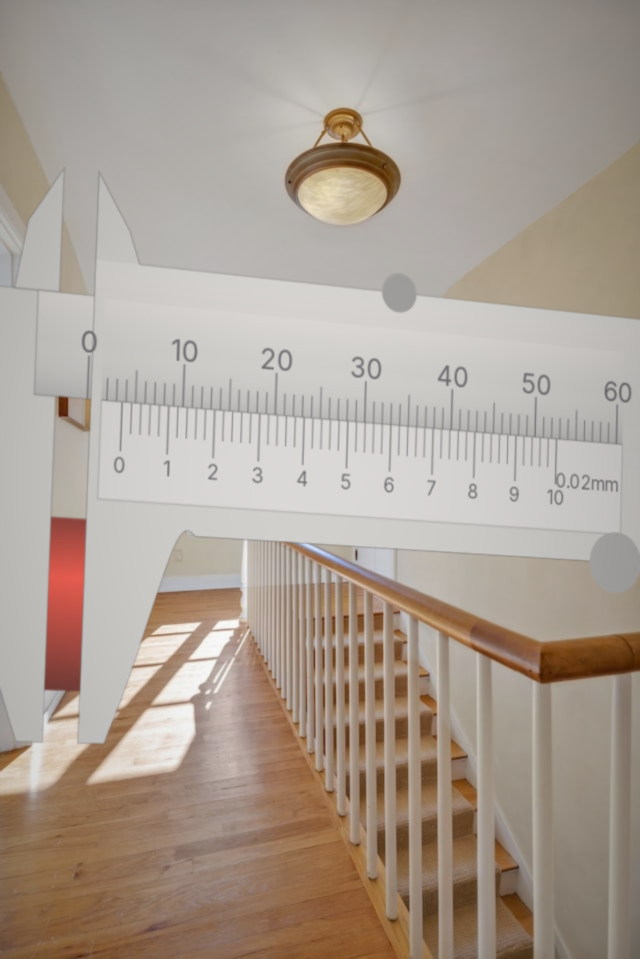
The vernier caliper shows 3.6 mm
